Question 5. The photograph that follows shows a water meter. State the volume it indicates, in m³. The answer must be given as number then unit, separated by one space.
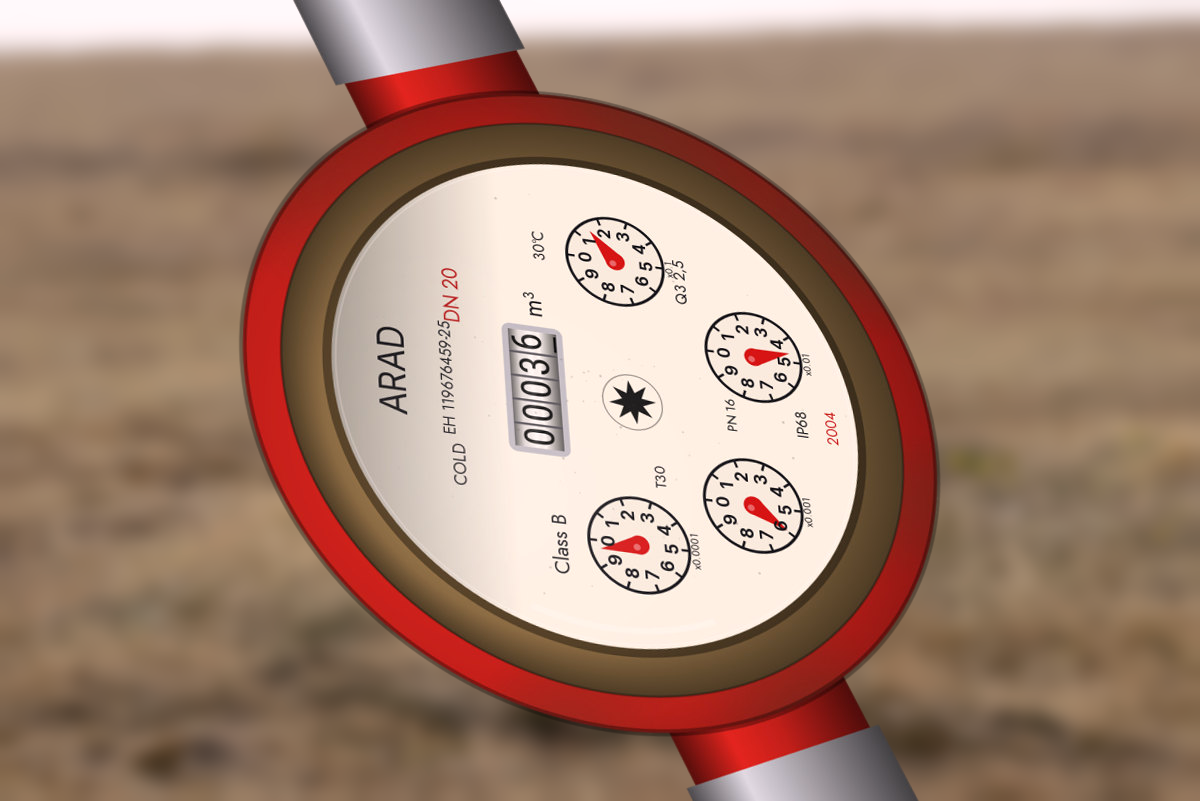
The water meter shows 36.1459 m³
